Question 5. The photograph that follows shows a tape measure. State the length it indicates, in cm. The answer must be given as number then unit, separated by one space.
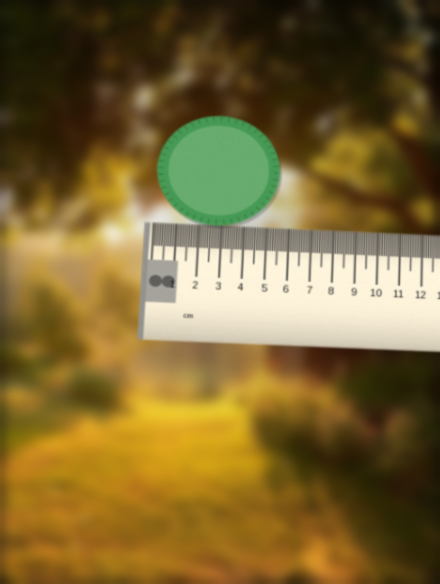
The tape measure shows 5.5 cm
